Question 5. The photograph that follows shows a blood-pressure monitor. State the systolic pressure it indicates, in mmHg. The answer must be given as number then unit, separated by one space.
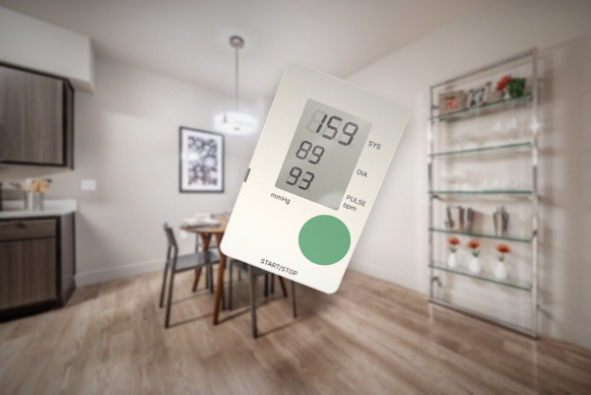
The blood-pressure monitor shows 159 mmHg
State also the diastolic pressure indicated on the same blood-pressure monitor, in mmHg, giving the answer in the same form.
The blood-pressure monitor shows 89 mmHg
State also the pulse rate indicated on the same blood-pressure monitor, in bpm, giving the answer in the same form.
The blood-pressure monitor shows 93 bpm
